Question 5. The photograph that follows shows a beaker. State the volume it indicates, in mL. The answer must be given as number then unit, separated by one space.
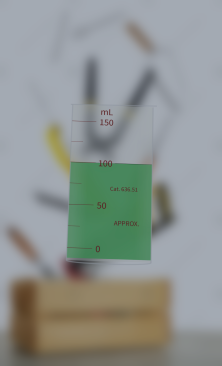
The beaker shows 100 mL
